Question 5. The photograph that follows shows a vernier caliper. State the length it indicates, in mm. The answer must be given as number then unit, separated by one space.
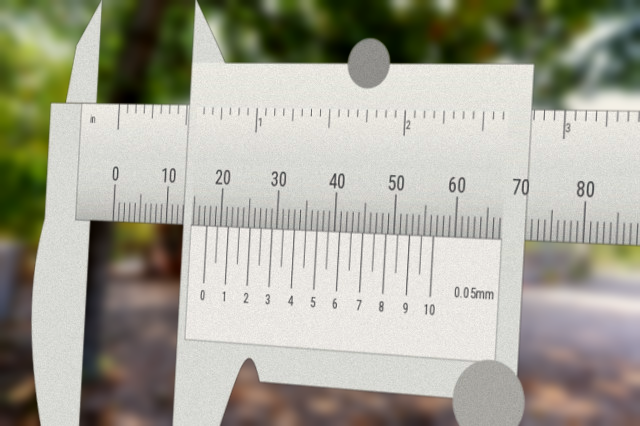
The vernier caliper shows 17.5 mm
